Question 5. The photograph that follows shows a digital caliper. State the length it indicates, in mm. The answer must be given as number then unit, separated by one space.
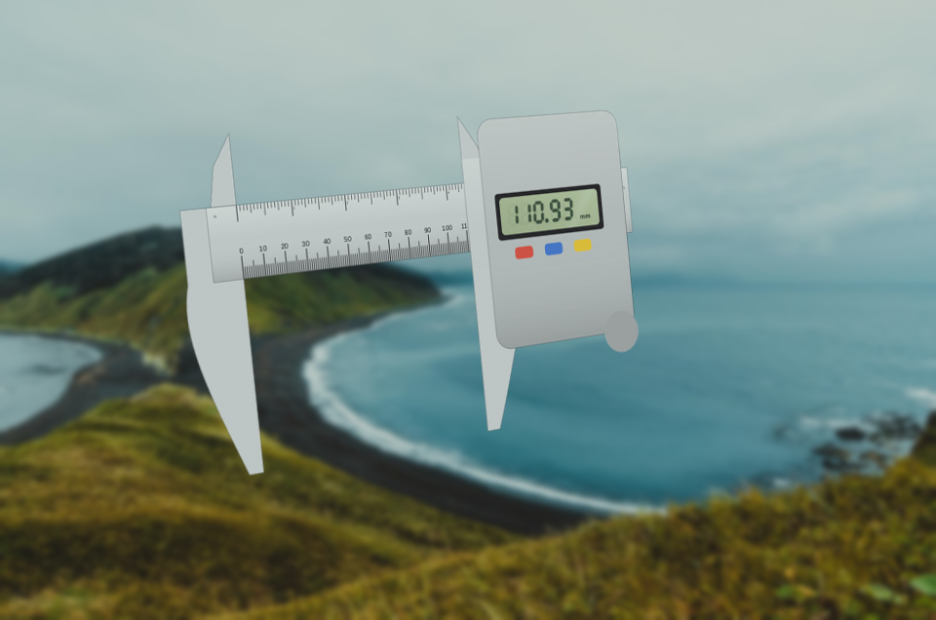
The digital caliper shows 110.93 mm
